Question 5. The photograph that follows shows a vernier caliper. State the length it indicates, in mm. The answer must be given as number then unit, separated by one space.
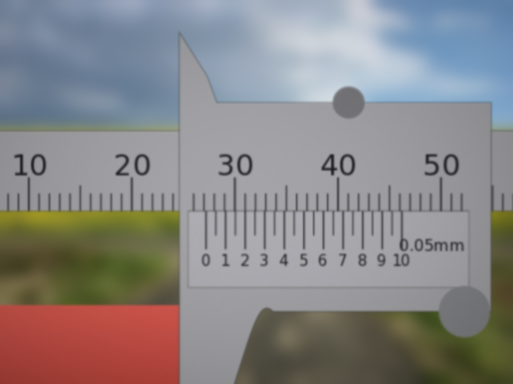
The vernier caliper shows 27.2 mm
